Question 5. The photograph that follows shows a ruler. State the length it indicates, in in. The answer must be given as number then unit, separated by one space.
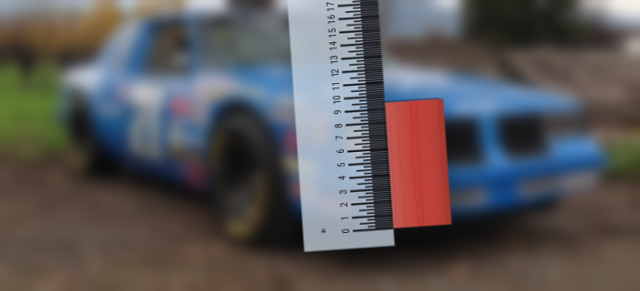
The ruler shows 9.5 in
